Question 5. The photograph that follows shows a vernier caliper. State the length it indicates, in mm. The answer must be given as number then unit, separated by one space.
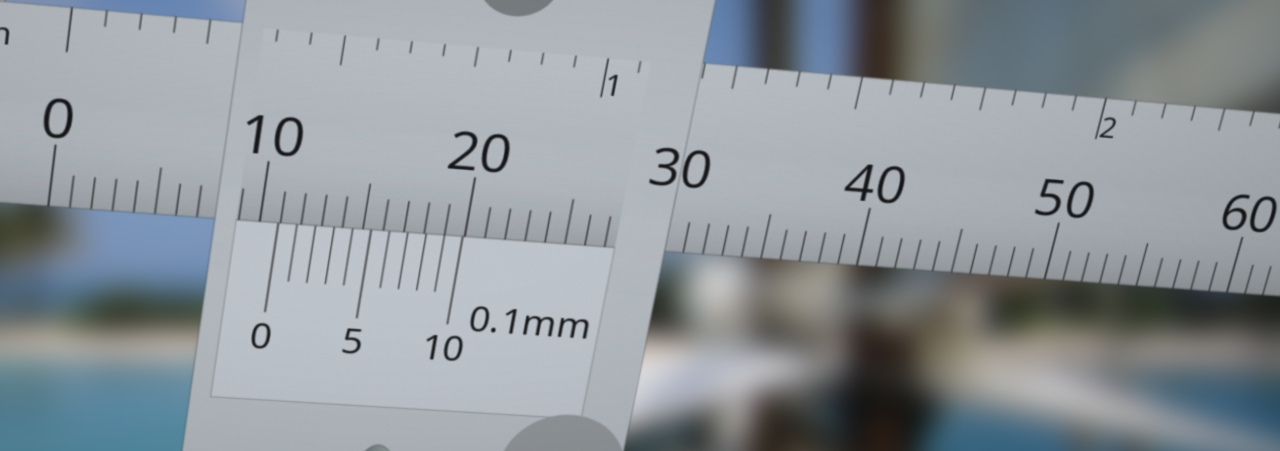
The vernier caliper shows 10.9 mm
